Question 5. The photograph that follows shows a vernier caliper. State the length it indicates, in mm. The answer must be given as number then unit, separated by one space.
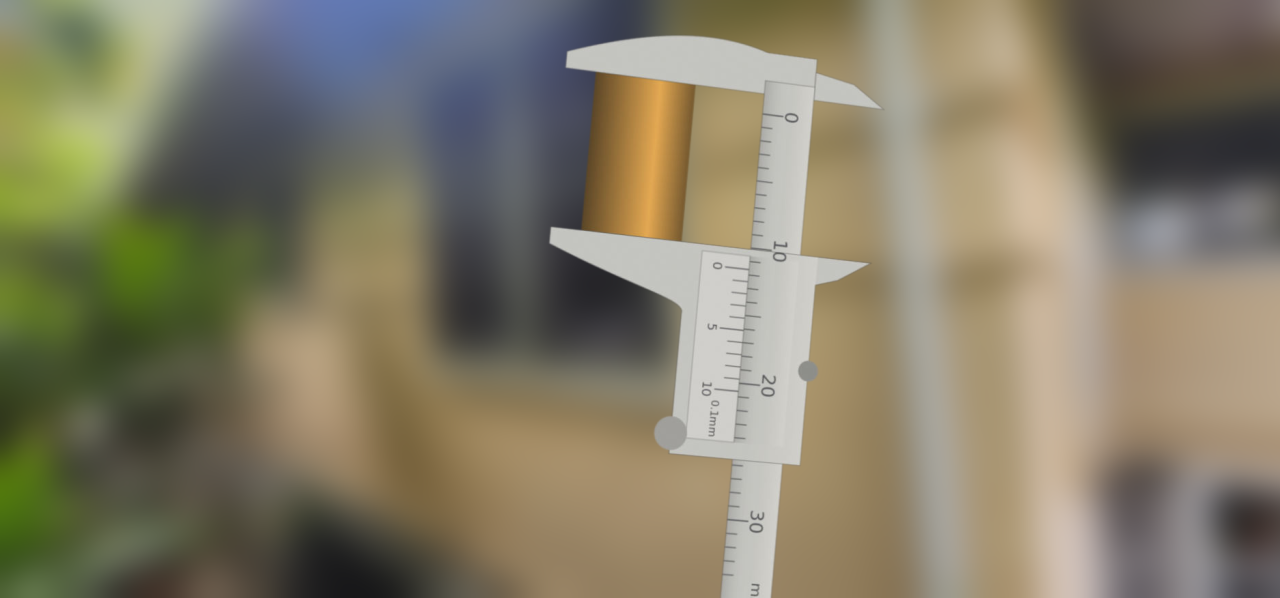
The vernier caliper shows 11.6 mm
